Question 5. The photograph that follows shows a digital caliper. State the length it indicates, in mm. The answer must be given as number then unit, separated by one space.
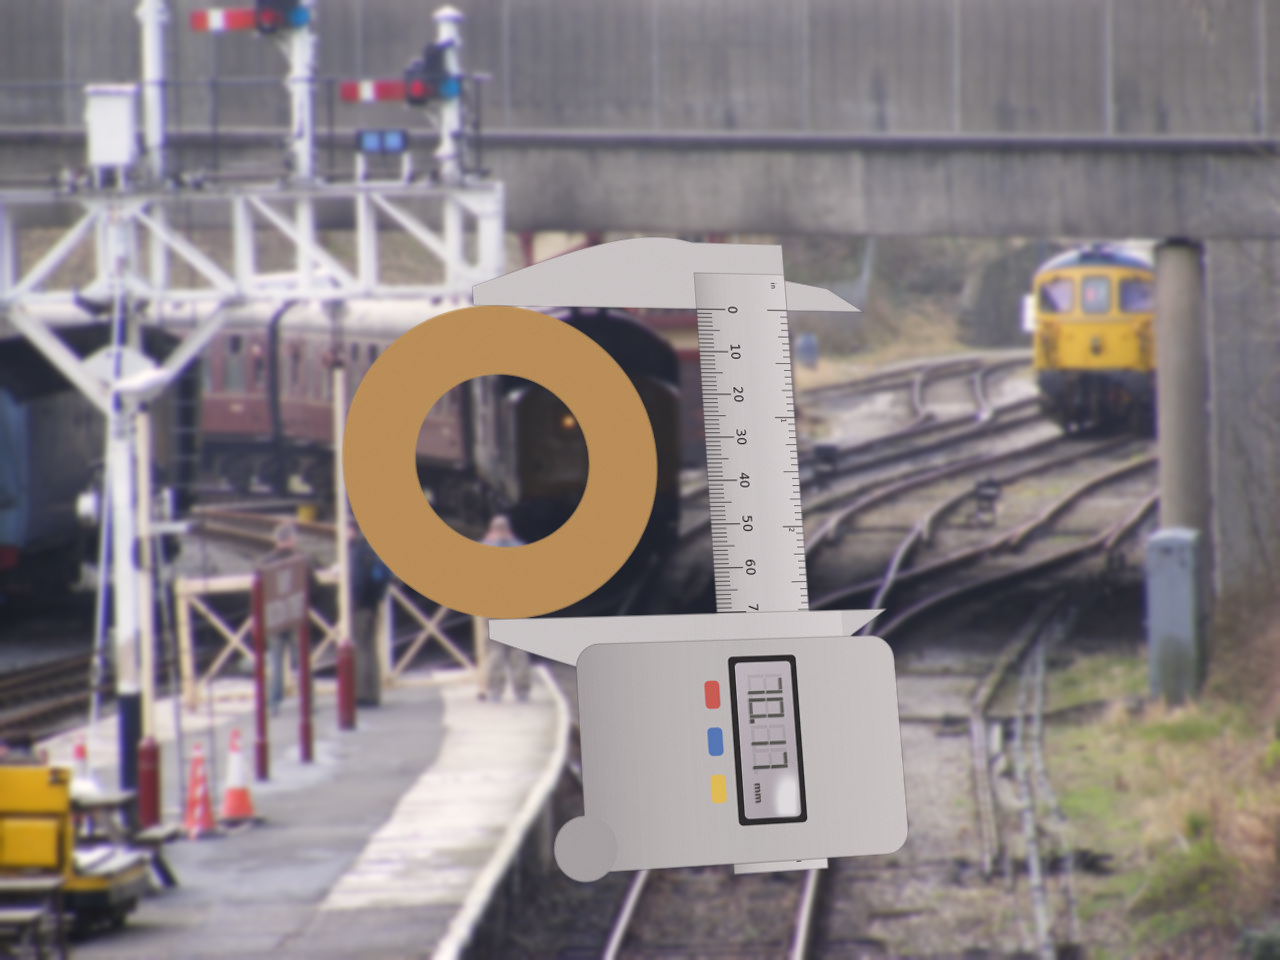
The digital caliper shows 70.17 mm
